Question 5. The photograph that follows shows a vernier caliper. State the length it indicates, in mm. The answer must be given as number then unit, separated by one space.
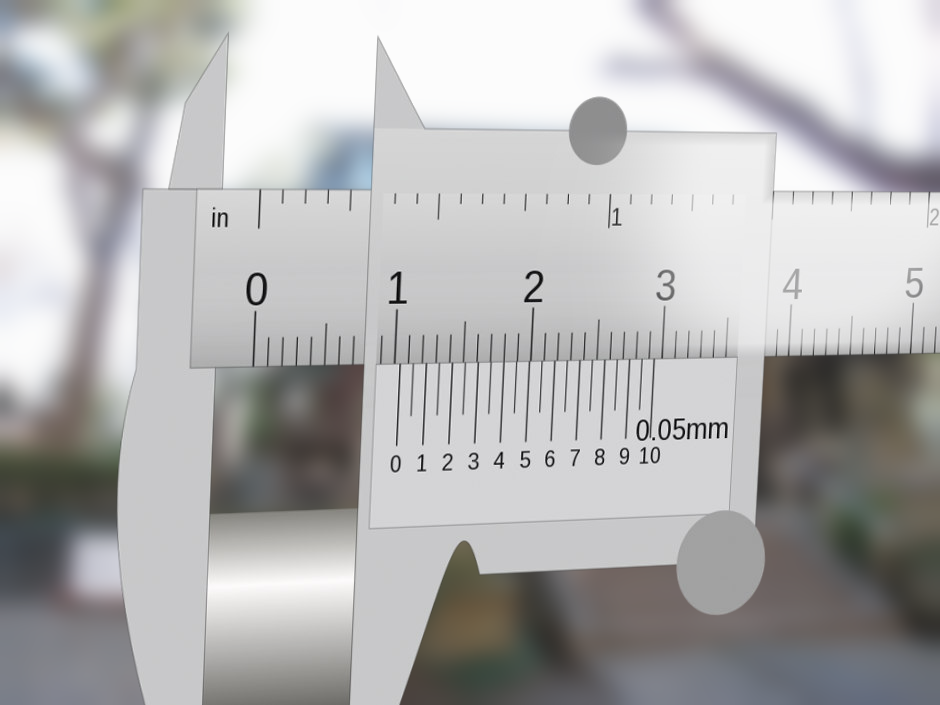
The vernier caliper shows 10.4 mm
